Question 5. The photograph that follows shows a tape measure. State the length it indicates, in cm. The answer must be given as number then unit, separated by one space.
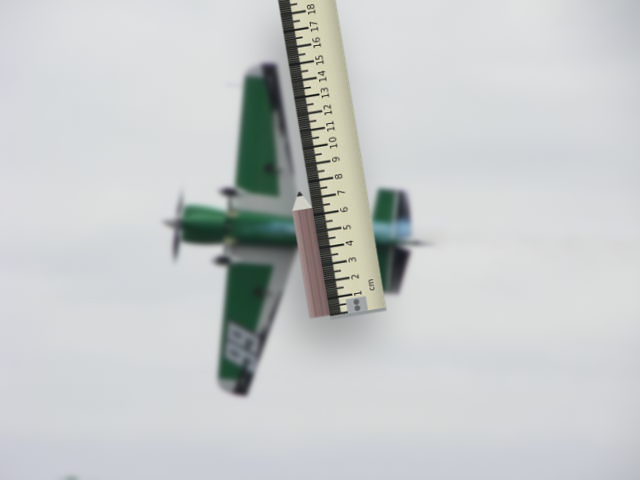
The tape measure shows 7.5 cm
